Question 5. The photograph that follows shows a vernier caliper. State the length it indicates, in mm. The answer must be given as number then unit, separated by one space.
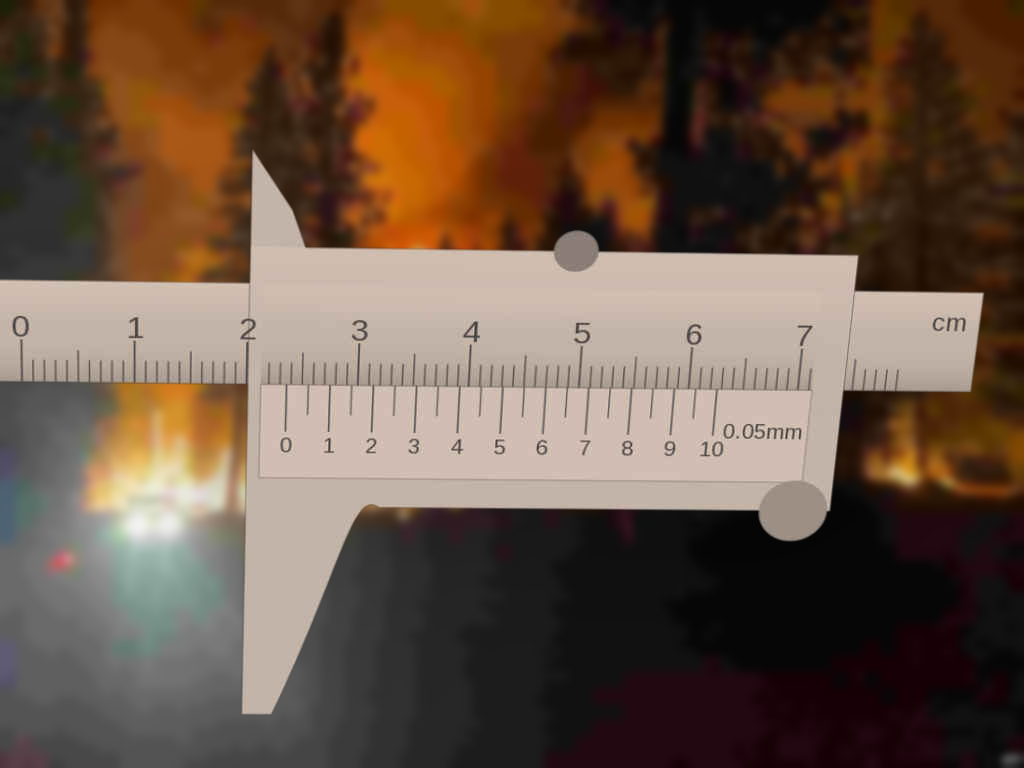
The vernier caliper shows 23.6 mm
